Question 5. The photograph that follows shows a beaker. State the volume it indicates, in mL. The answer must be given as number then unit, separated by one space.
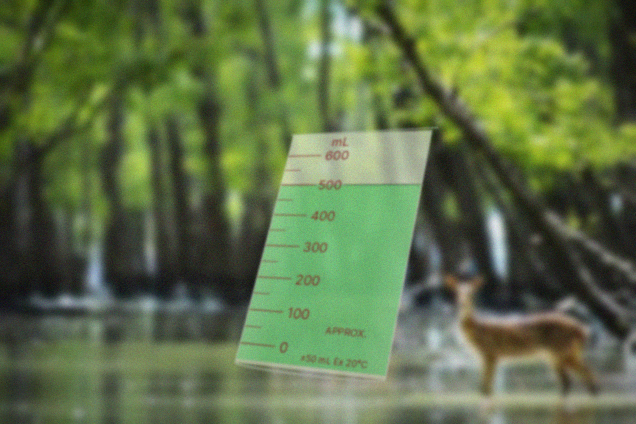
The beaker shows 500 mL
